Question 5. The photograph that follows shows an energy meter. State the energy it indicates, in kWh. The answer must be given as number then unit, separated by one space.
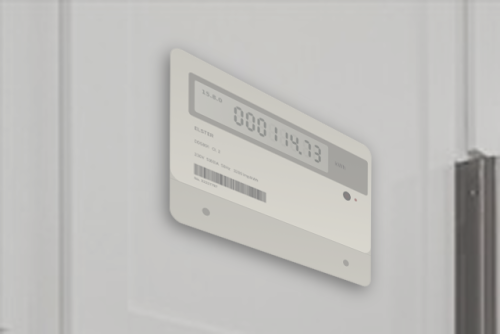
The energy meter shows 114.73 kWh
